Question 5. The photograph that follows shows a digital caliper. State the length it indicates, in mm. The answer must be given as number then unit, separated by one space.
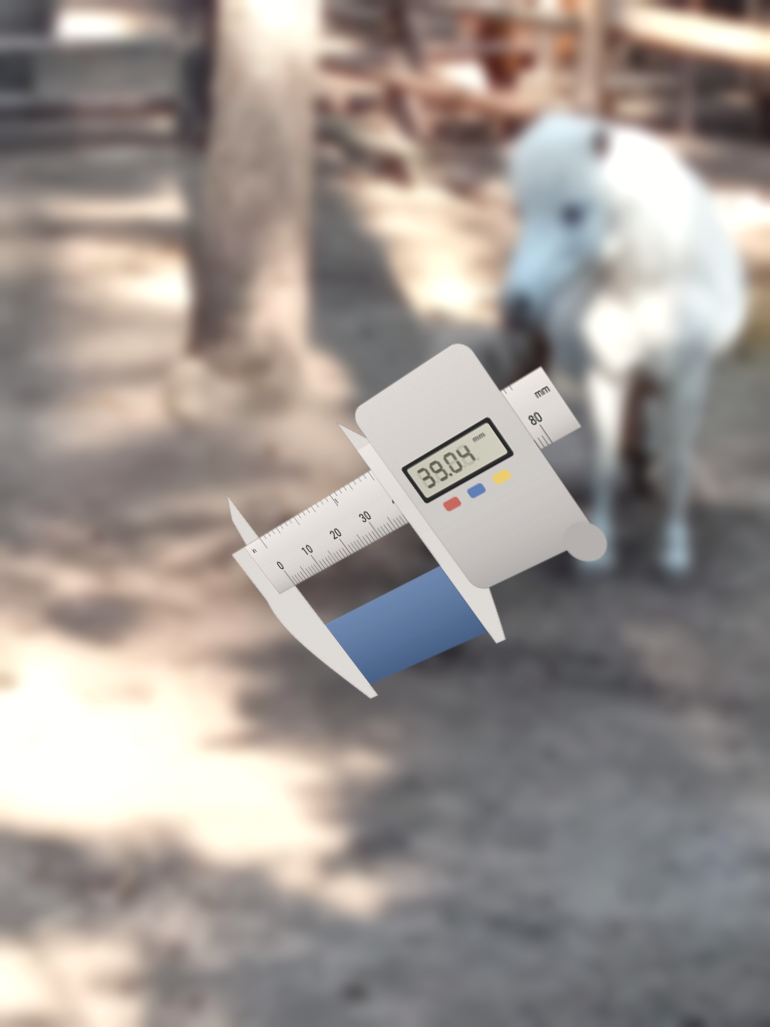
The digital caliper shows 39.04 mm
